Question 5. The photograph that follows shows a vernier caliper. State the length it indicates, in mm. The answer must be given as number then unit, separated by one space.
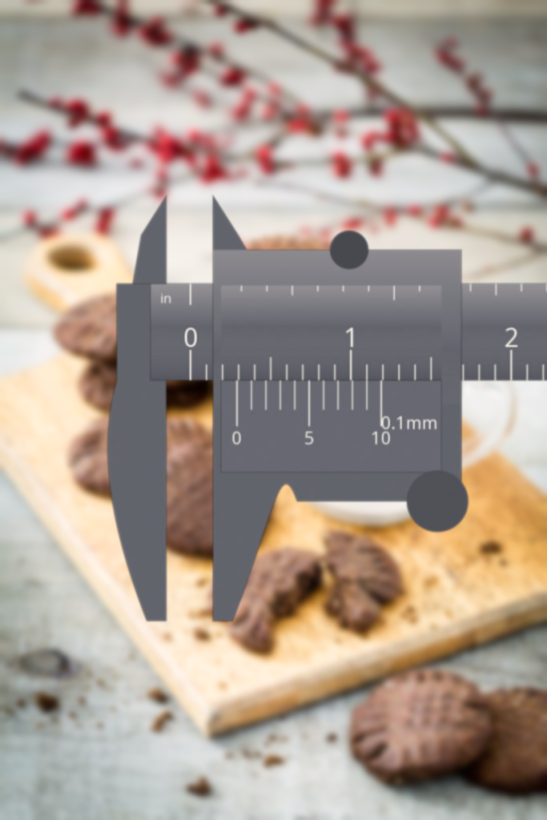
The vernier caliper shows 2.9 mm
